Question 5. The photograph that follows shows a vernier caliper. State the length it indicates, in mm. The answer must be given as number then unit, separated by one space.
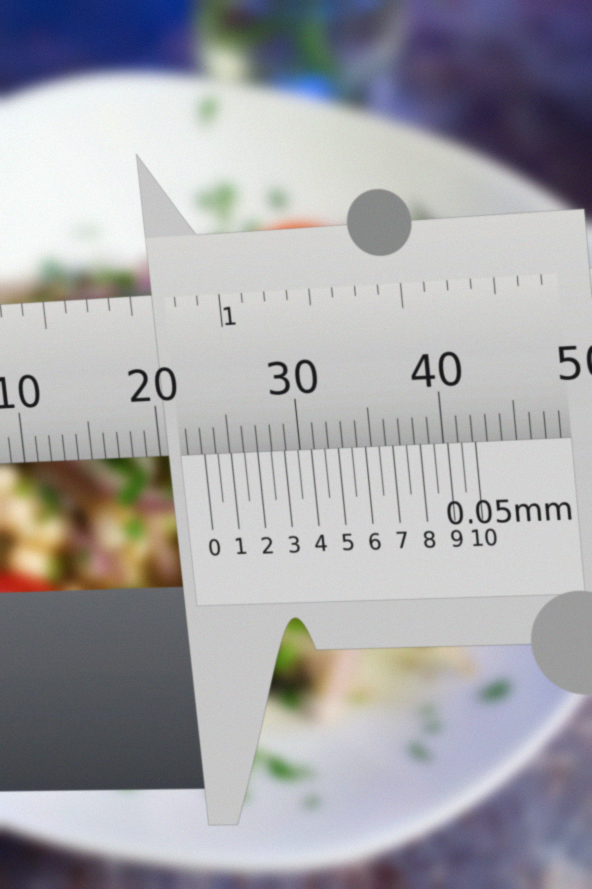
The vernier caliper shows 23.2 mm
